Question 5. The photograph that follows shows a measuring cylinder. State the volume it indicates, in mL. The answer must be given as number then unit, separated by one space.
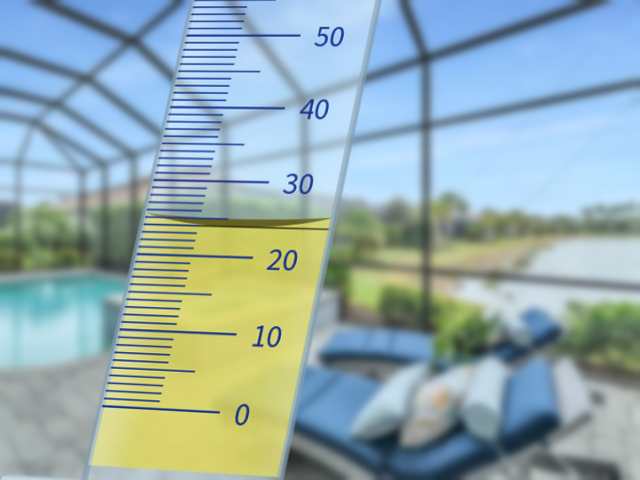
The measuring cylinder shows 24 mL
